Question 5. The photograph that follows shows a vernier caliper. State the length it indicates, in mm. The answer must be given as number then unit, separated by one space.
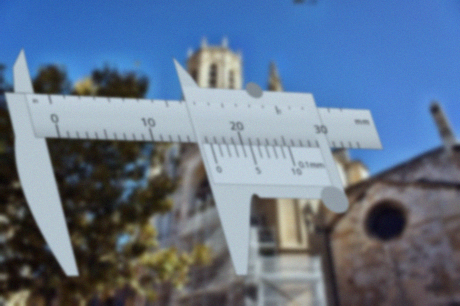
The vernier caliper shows 16.4 mm
